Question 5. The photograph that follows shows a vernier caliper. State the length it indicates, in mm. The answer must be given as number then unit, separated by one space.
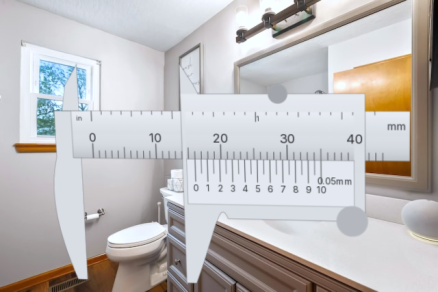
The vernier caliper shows 16.0 mm
